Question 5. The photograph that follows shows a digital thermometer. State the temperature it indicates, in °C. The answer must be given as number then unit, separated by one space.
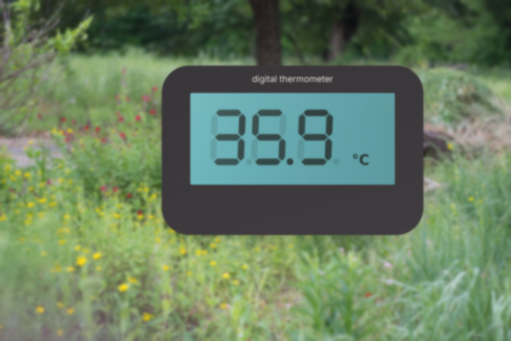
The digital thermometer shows 35.9 °C
